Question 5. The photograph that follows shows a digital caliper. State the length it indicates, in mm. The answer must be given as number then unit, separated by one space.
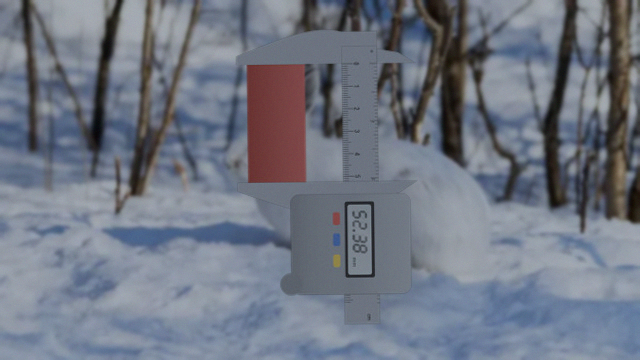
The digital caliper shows 52.38 mm
